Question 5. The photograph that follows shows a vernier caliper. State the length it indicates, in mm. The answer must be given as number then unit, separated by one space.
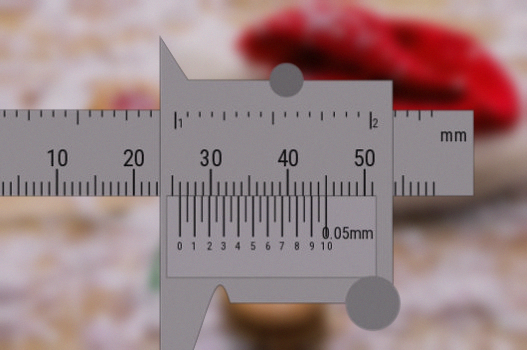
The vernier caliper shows 26.0 mm
